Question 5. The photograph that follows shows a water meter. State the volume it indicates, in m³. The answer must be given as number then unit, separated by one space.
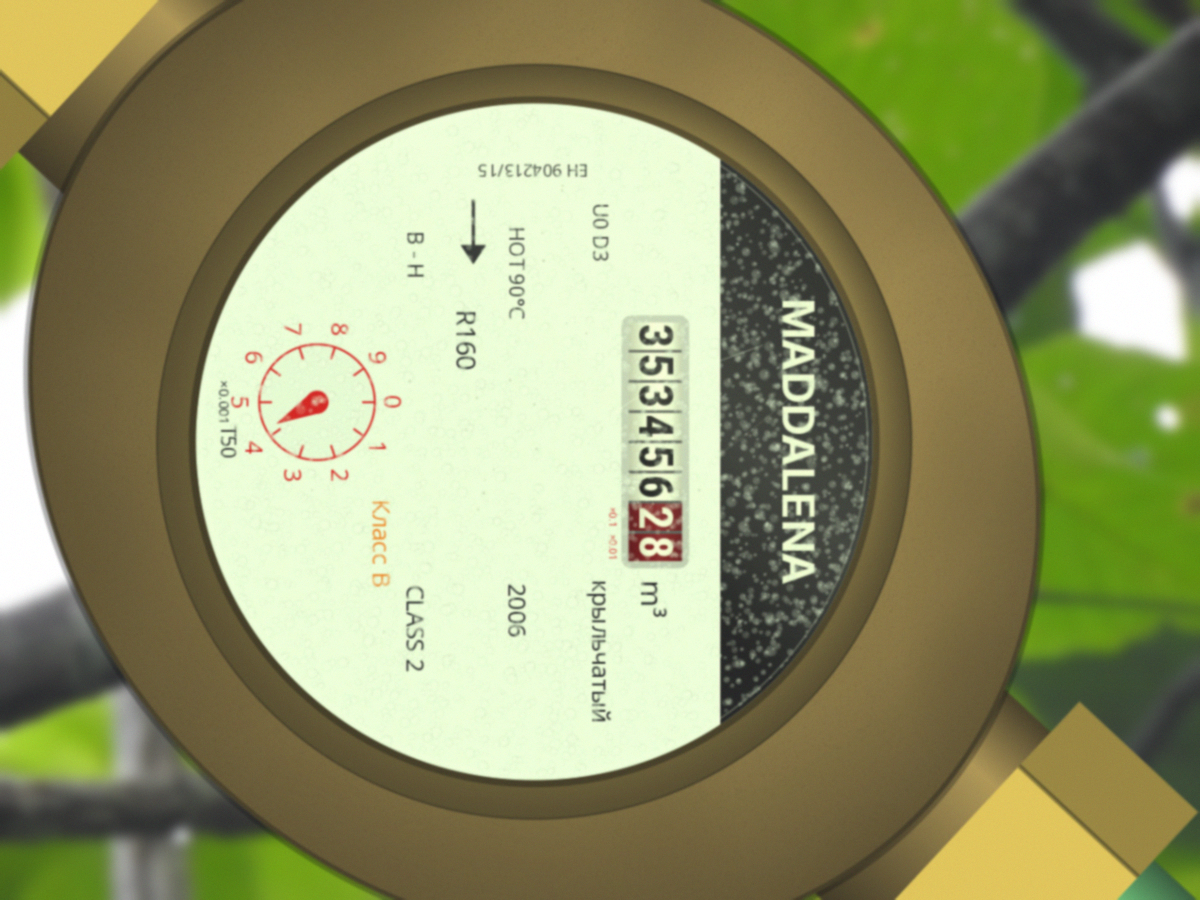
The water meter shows 353456.284 m³
